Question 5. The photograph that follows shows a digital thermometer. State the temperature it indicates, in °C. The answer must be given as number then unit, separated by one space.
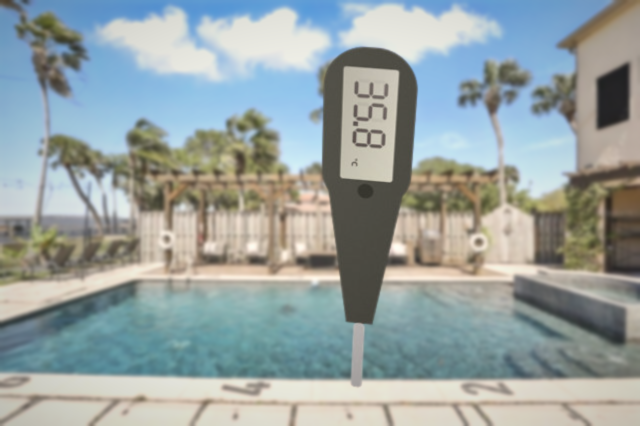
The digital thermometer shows 35.8 °C
